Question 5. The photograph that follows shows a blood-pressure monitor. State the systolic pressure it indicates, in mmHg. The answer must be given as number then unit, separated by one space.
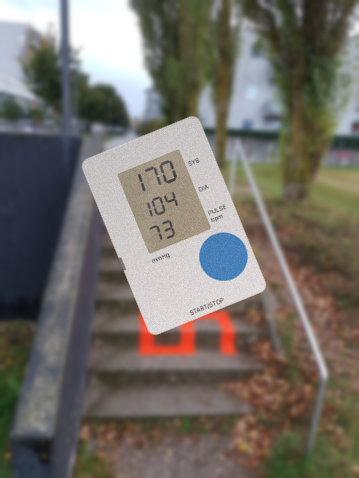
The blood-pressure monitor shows 170 mmHg
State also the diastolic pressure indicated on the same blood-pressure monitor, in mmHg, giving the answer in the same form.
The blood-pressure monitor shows 104 mmHg
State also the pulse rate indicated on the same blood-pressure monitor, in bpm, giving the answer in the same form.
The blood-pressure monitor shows 73 bpm
